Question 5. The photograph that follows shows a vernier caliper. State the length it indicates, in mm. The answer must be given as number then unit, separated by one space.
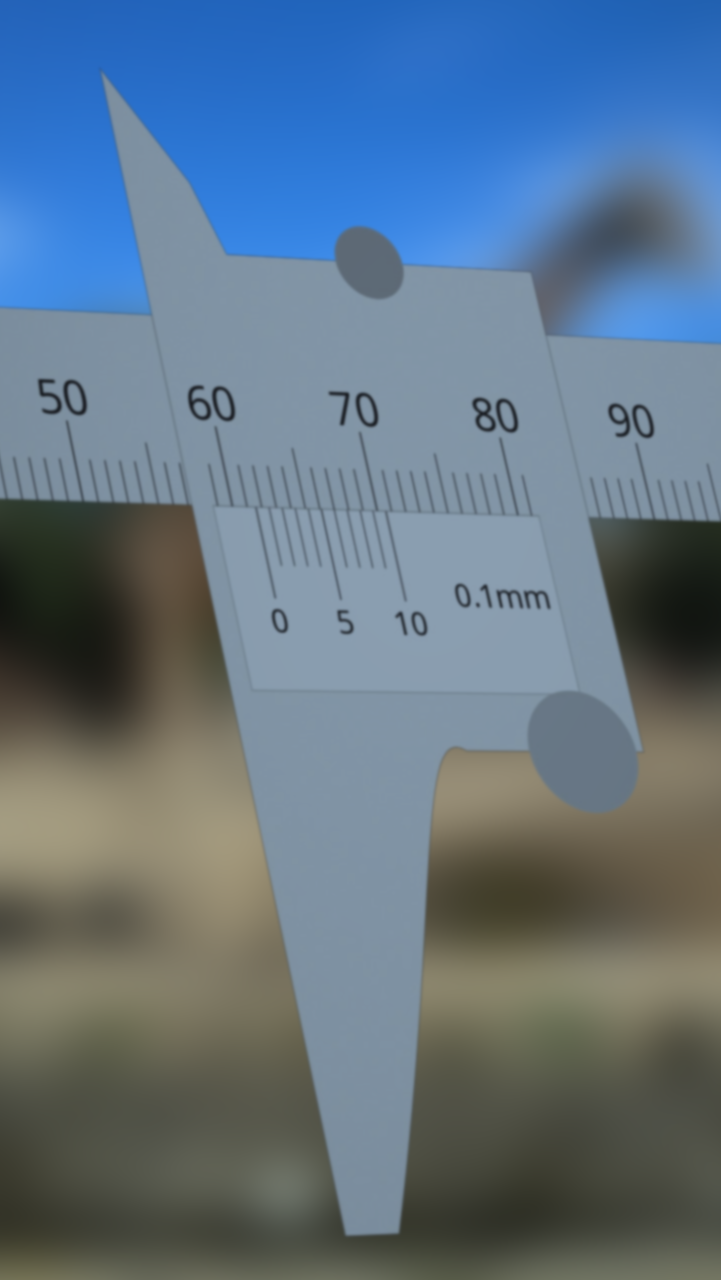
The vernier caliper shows 61.6 mm
